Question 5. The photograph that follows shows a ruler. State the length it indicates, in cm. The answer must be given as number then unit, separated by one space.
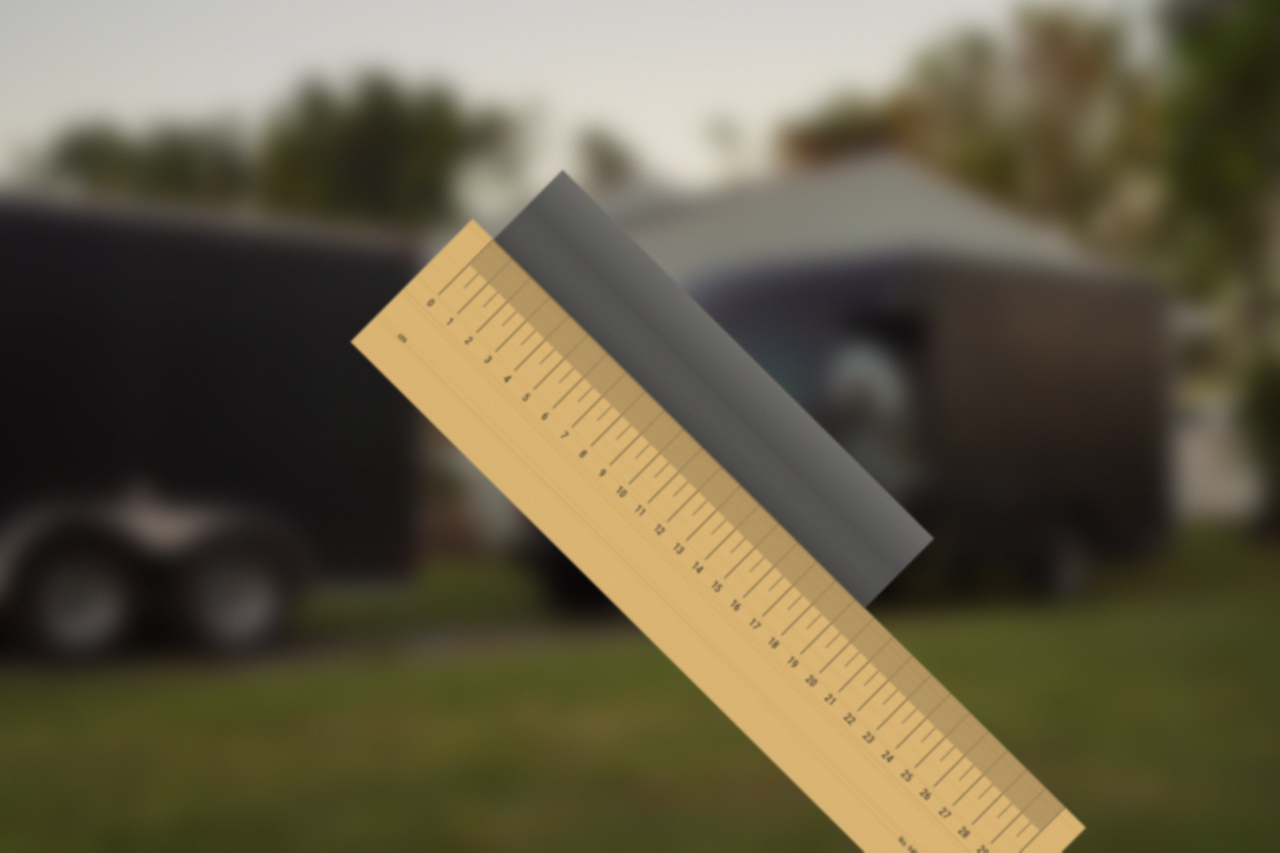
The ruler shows 19.5 cm
